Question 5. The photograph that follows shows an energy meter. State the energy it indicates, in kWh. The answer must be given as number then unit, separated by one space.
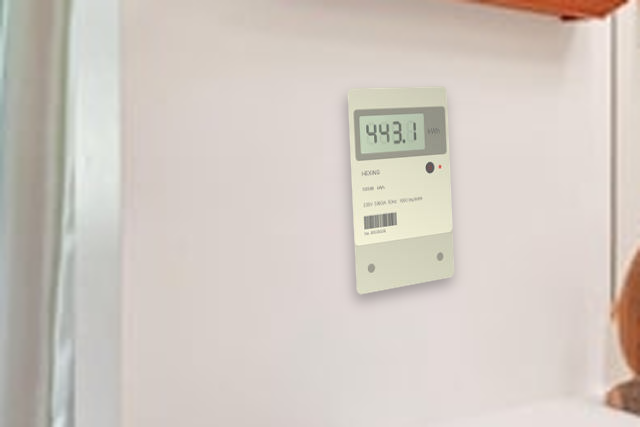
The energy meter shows 443.1 kWh
